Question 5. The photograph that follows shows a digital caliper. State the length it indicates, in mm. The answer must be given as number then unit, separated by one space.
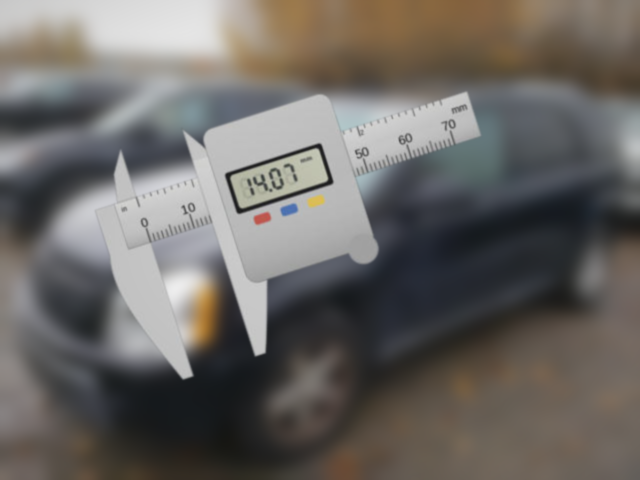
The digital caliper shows 14.07 mm
